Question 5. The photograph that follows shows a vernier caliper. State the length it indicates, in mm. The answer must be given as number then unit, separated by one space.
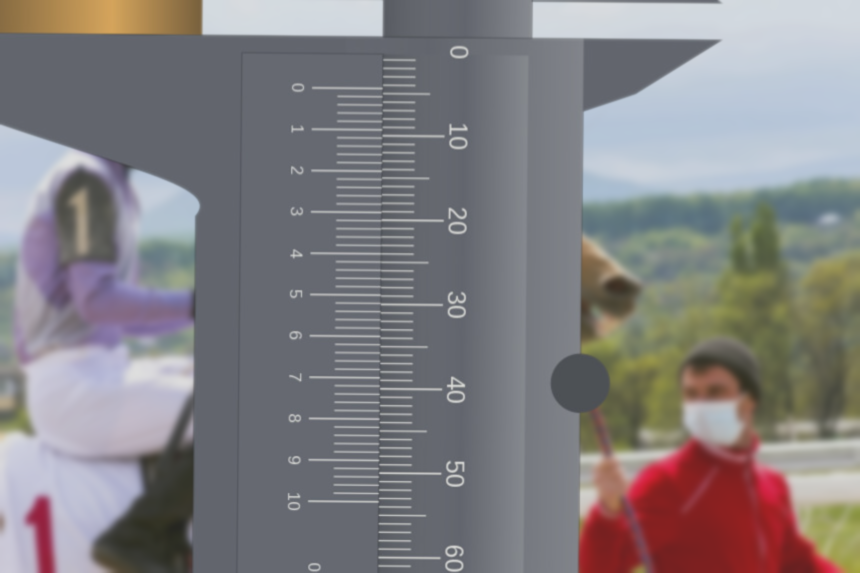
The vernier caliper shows 4.4 mm
